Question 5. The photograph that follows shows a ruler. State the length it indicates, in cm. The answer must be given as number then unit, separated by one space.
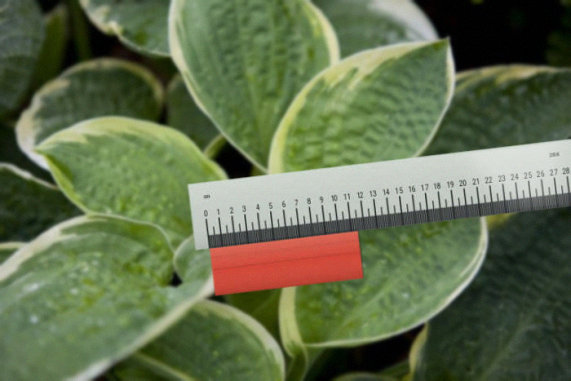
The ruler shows 11.5 cm
